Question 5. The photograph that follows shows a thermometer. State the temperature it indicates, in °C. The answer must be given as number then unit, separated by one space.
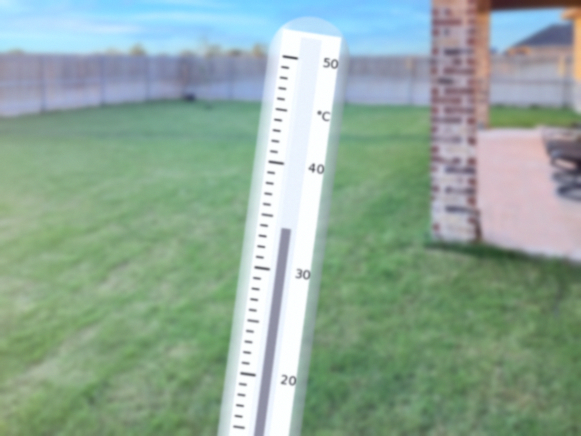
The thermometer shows 34 °C
